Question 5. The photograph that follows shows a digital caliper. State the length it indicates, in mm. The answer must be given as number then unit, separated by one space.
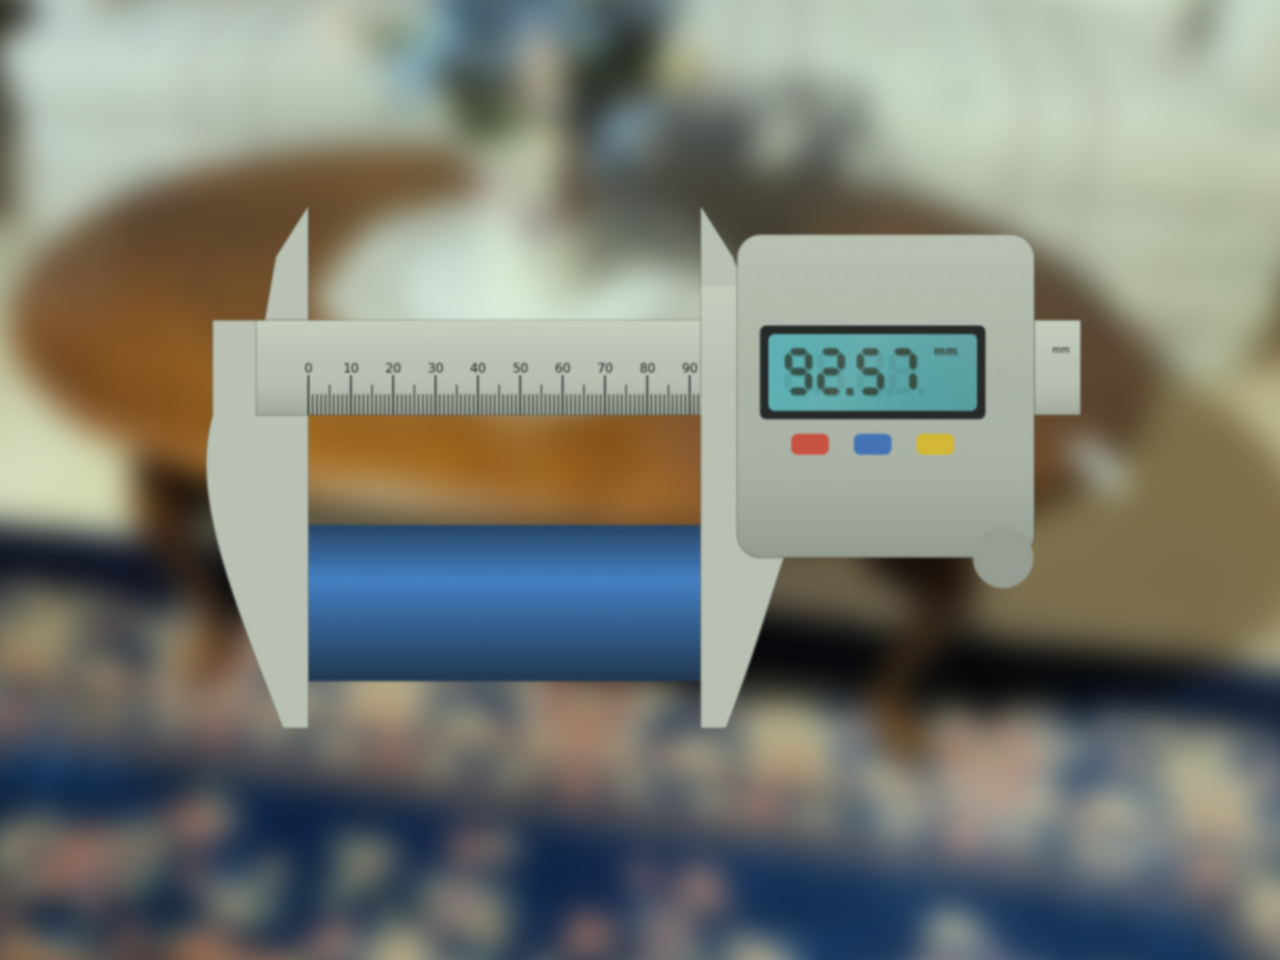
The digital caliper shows 92.57 mm
